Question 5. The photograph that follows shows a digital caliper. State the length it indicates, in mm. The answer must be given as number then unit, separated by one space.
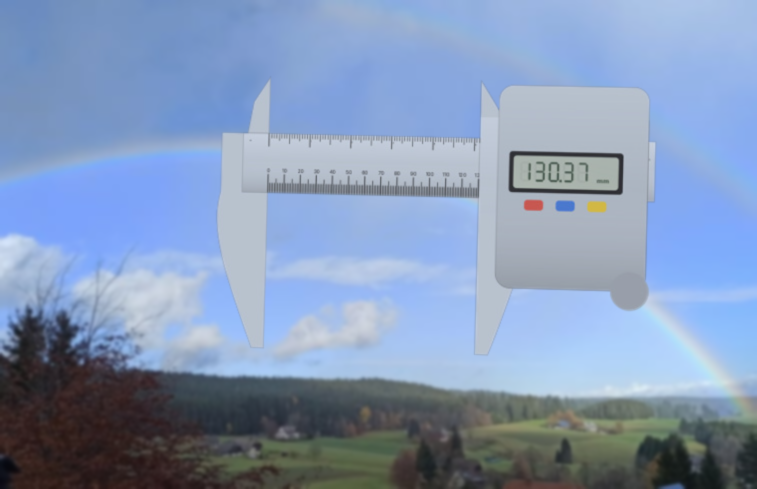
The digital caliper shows 130.37 mm
